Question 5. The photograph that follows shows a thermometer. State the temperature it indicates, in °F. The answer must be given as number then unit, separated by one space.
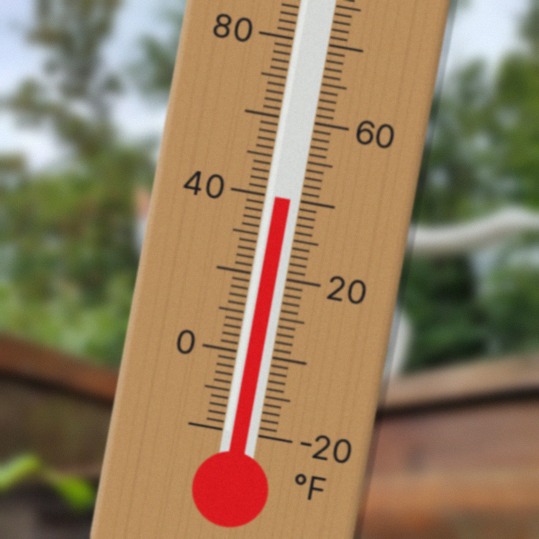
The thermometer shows 40 °F
